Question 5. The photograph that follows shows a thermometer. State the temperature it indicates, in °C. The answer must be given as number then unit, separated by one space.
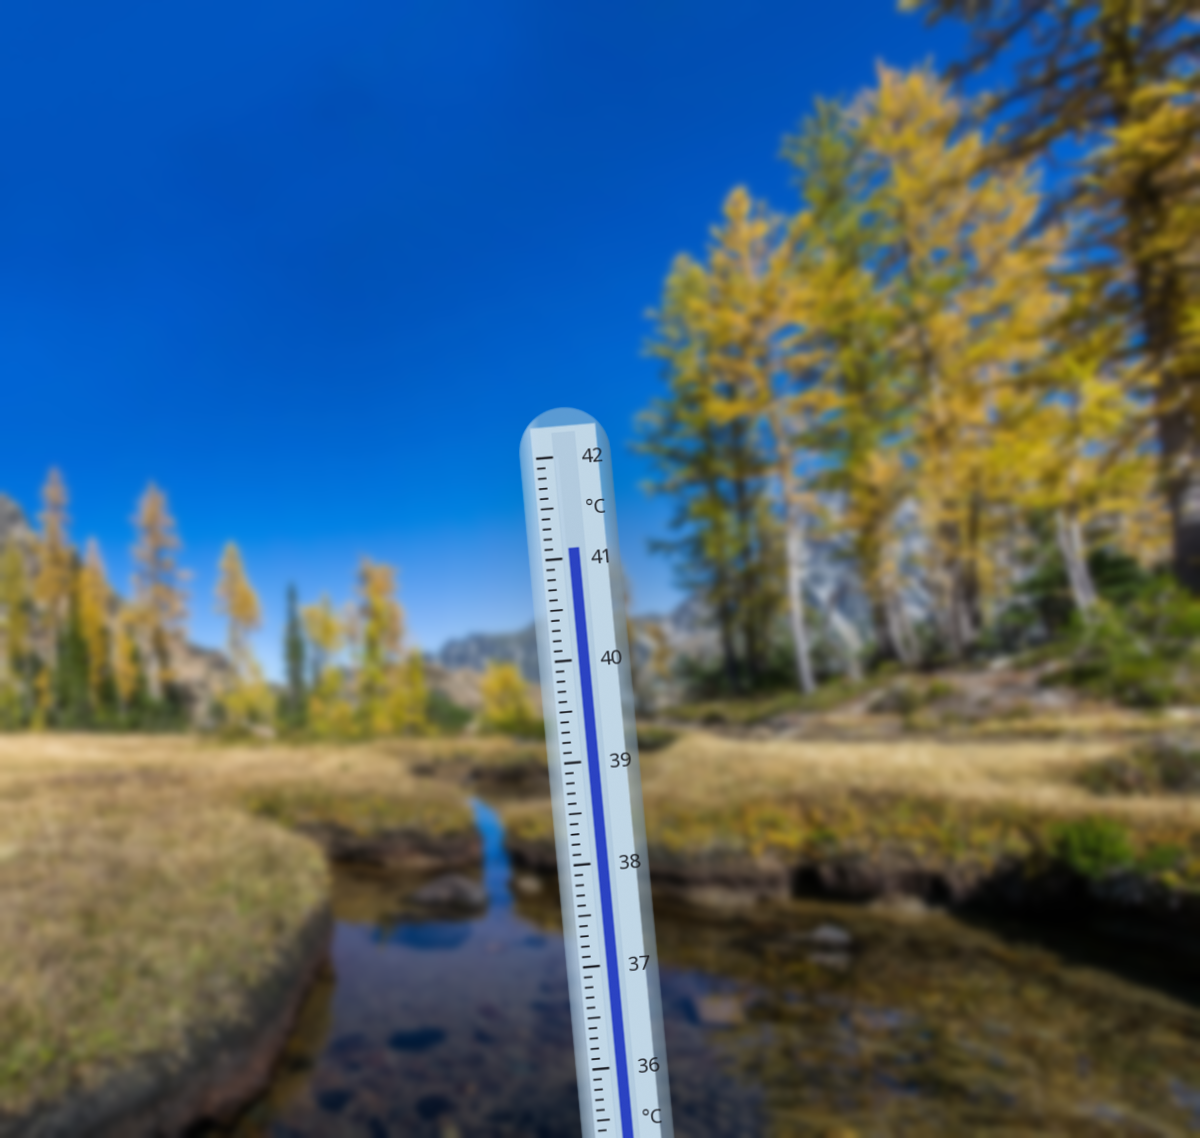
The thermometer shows 41.1 °C
